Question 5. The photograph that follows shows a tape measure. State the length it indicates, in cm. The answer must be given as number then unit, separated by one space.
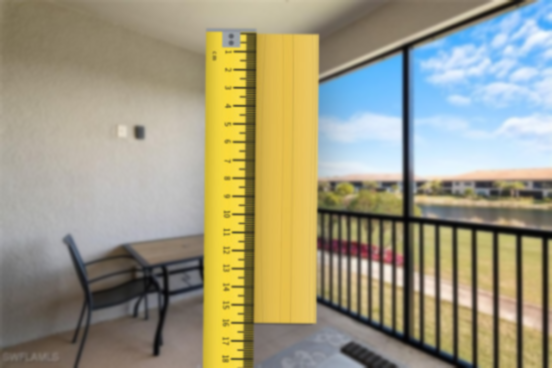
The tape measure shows 16 cm
